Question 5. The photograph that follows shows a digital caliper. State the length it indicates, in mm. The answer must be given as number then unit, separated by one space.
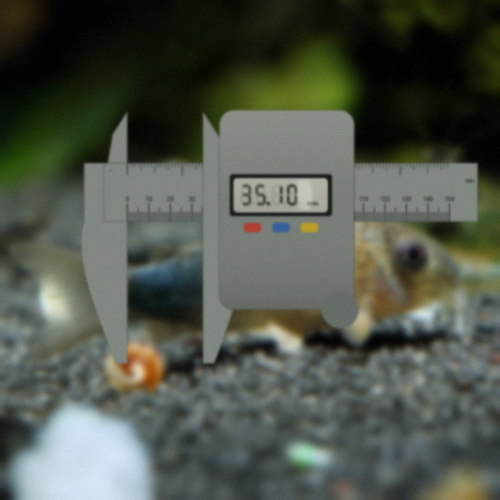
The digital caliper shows 35.10 mm
